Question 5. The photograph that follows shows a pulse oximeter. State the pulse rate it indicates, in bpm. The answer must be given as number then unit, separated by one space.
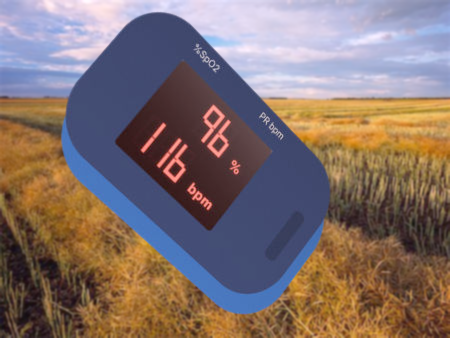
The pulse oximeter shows 116 bpm
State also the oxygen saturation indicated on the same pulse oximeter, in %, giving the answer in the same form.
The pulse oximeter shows 96 %
